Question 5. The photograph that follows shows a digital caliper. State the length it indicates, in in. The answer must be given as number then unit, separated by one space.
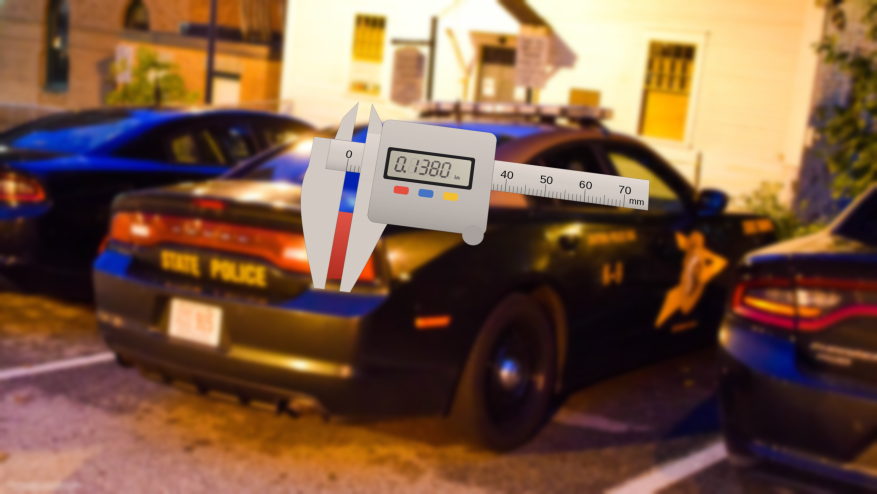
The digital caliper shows 0.1380 in
